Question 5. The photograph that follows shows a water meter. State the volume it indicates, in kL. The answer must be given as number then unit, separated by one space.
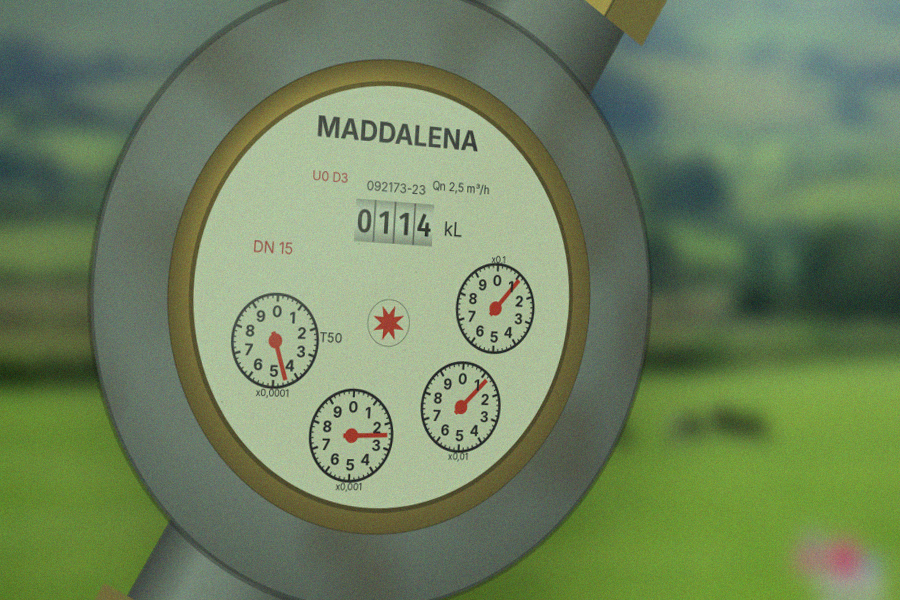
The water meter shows 114.1124 kL
